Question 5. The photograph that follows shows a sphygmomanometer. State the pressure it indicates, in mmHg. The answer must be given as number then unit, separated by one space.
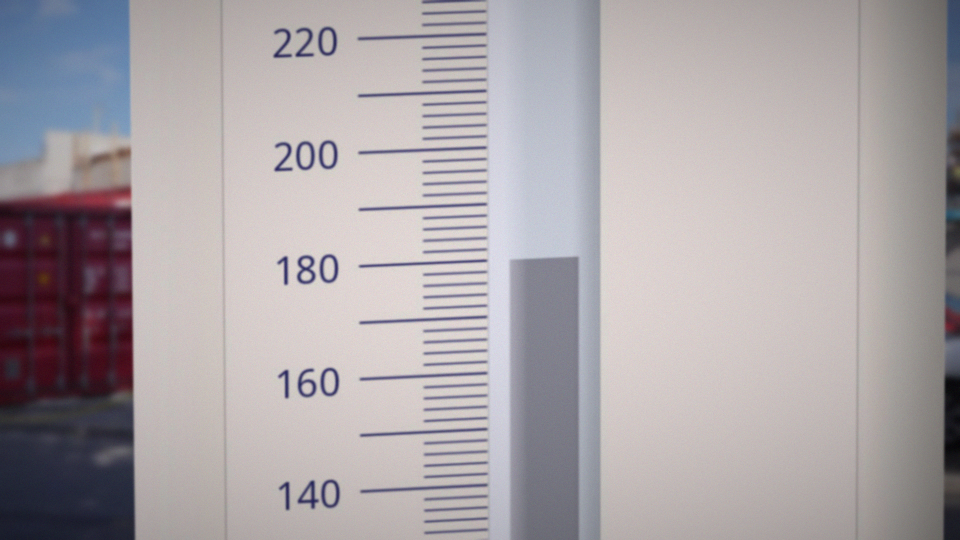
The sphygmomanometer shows 180 mmHg
